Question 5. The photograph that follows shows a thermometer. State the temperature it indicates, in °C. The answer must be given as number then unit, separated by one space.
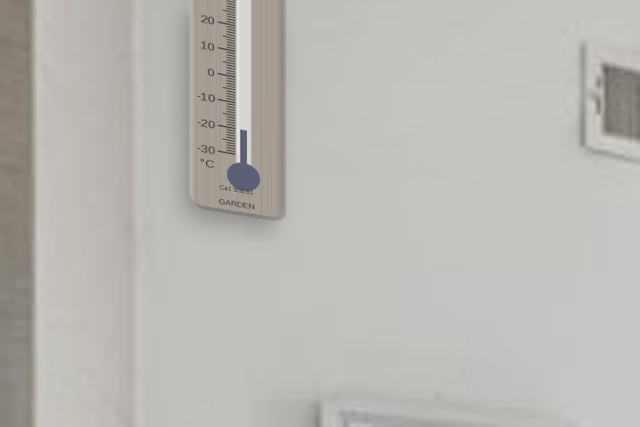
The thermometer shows -20 °C
